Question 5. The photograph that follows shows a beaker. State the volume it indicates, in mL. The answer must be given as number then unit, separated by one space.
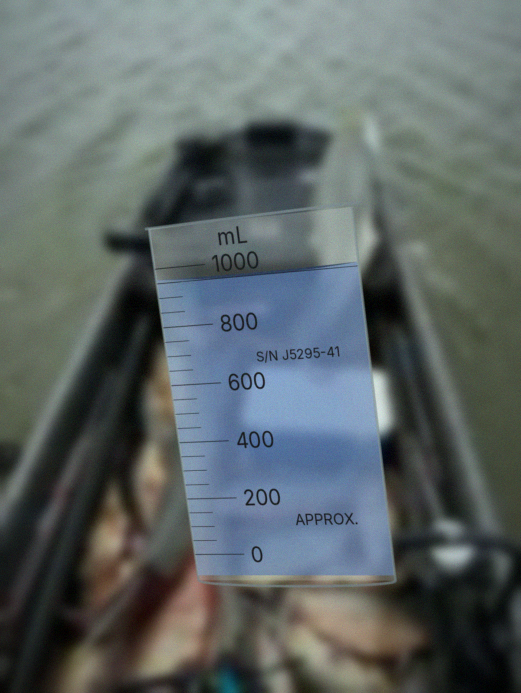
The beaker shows 950 mL
